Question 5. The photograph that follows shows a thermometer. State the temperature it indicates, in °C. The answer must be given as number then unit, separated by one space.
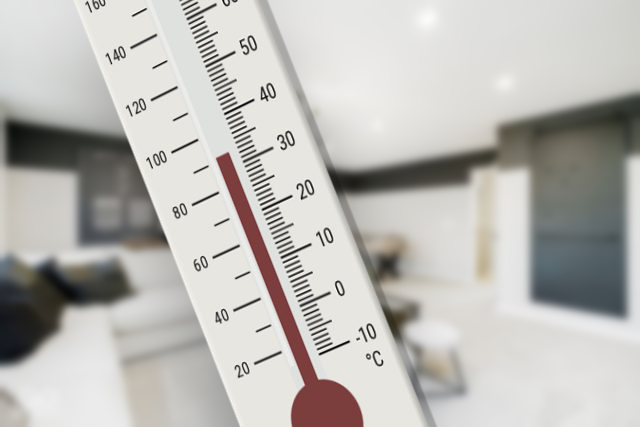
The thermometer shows 33 °C
